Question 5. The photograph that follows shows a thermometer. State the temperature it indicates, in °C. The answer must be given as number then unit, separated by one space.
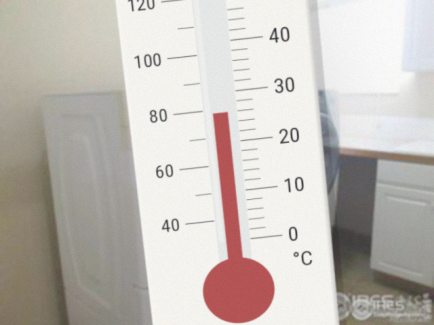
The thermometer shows 26 °C
